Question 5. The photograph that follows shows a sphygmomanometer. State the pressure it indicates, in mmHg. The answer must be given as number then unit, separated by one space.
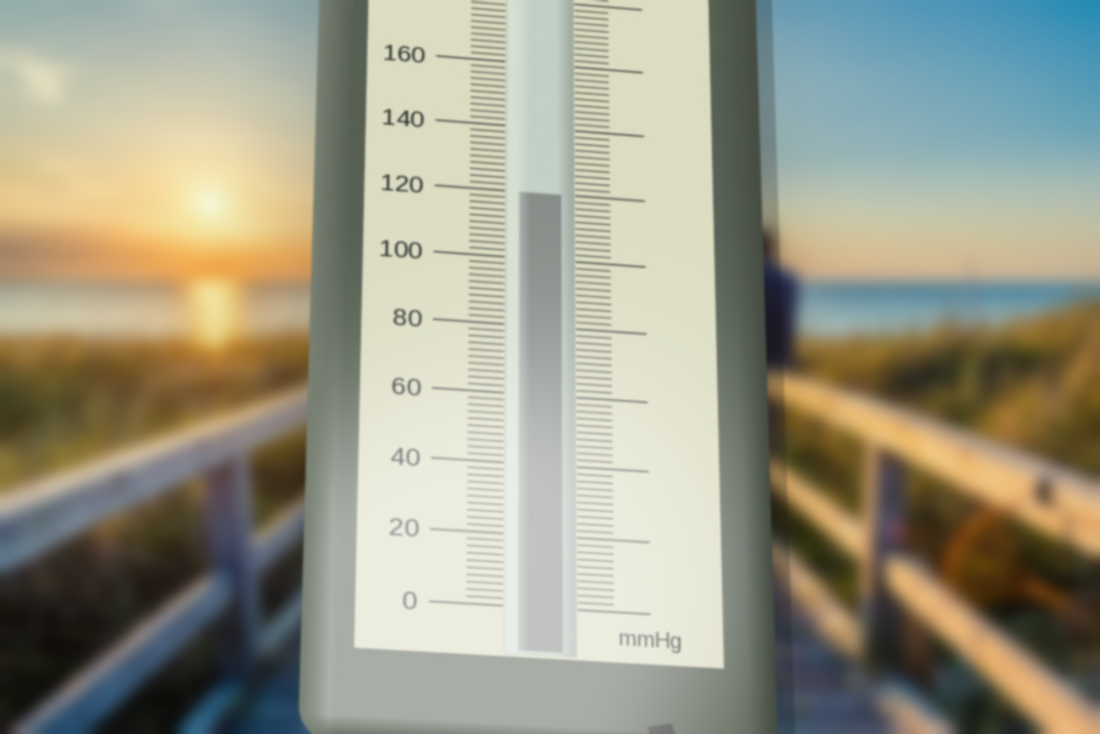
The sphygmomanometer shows 120 mmHg
